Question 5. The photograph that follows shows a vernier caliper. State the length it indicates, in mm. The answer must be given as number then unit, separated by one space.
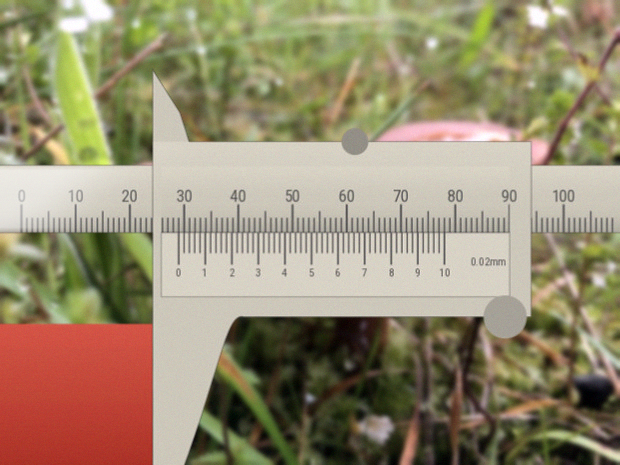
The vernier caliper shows 29.0 mm
